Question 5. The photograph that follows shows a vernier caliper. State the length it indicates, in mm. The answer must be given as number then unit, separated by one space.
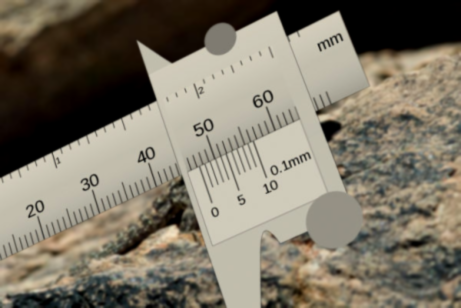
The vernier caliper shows 47.4 mm
